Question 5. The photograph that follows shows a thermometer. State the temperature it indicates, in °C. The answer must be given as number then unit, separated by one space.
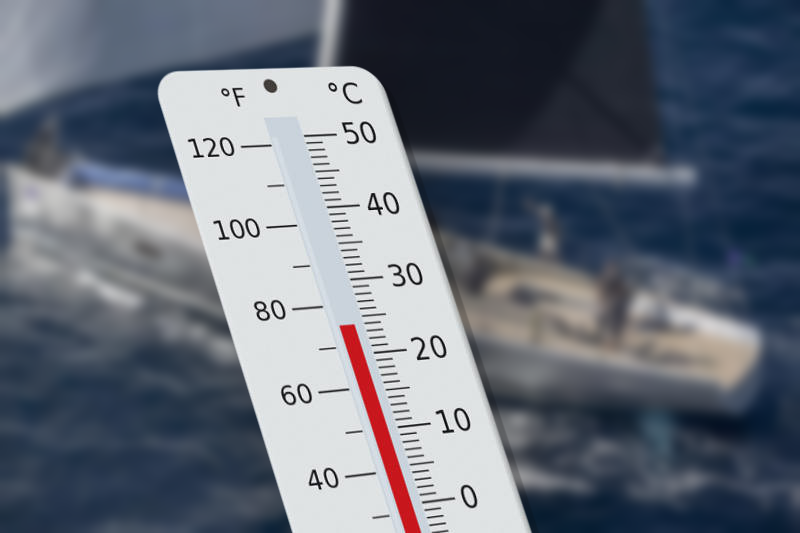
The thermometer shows 24 °C
